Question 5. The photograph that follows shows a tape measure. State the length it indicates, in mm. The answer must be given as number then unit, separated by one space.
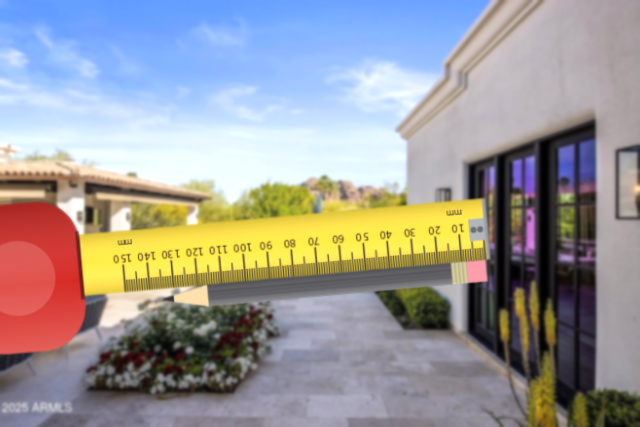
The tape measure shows 135 mm
